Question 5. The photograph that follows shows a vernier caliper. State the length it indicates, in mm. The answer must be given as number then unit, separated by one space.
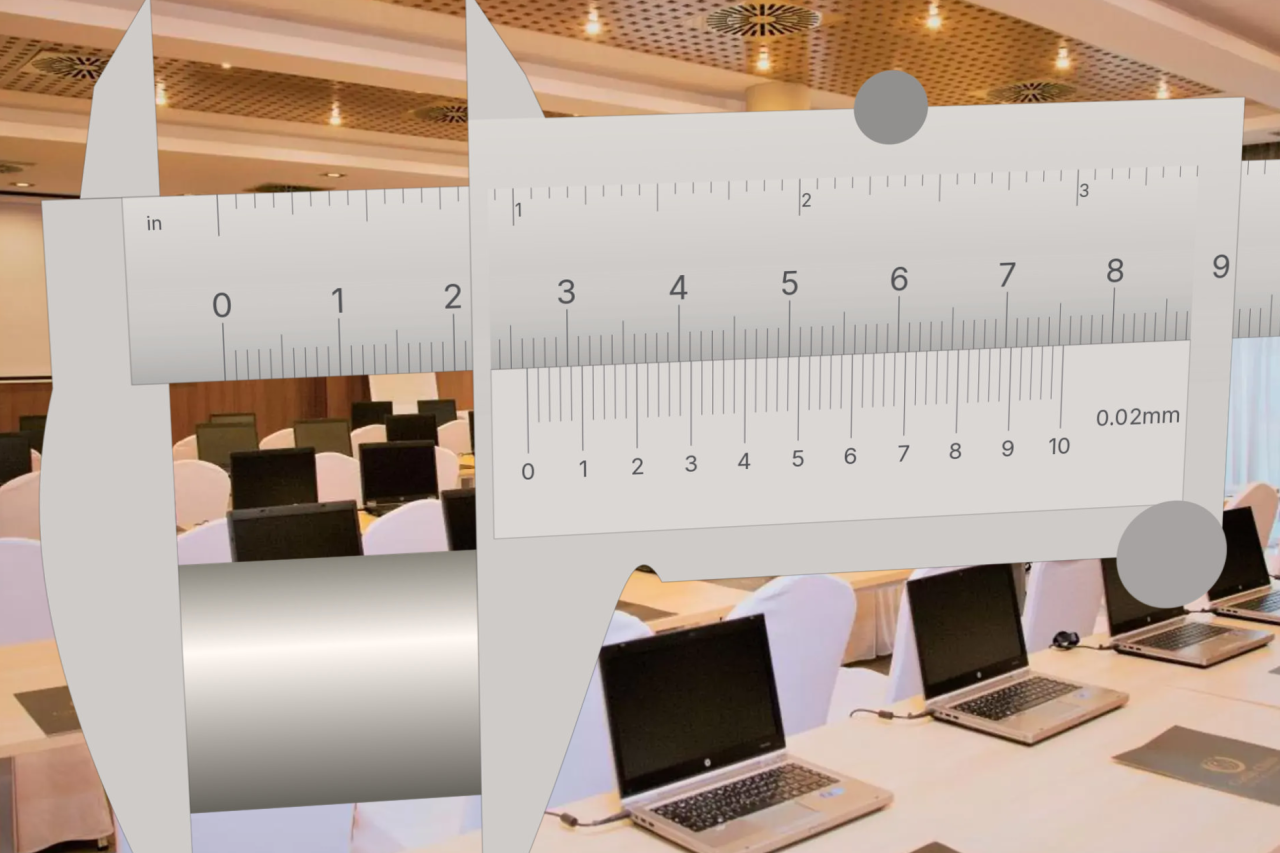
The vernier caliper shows 26.4 mm
